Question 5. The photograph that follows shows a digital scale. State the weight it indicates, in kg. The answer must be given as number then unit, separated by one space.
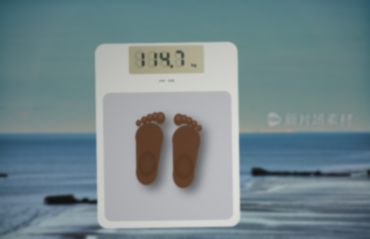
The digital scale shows 114.7 kg
